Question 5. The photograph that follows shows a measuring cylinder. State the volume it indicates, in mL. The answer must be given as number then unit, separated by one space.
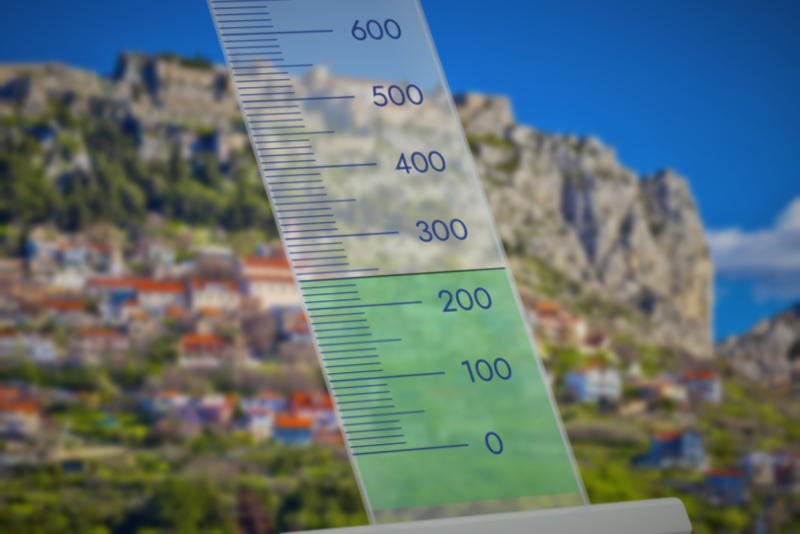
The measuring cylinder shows 240 mL
